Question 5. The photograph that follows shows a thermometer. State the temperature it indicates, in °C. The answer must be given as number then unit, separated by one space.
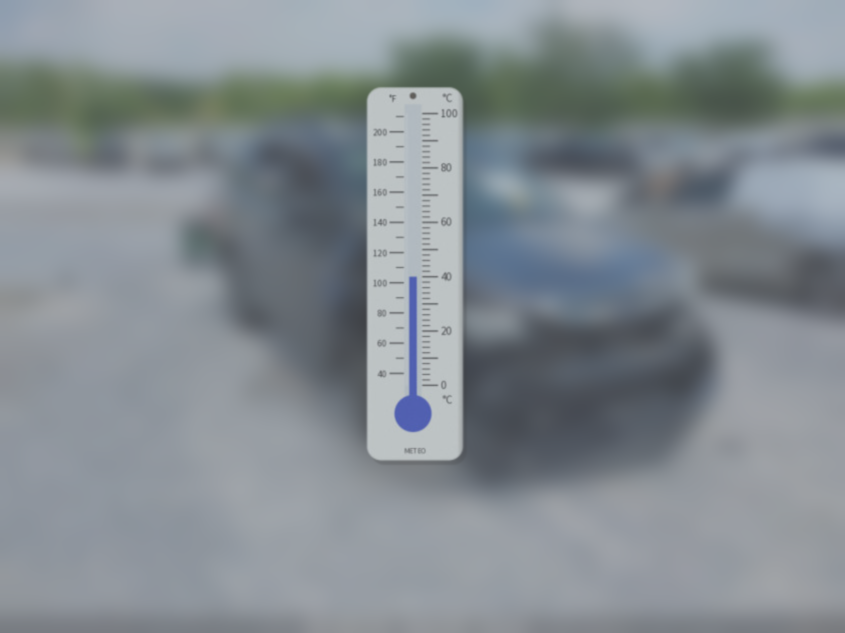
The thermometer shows 40 °C
